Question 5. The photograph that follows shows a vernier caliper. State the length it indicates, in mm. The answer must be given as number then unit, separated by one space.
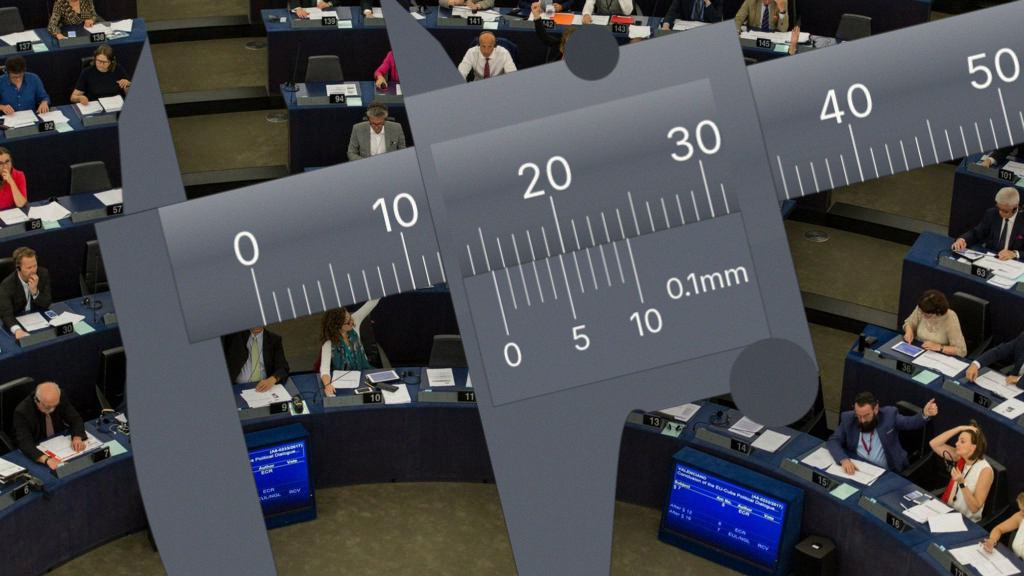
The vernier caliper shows 15.2 mm
